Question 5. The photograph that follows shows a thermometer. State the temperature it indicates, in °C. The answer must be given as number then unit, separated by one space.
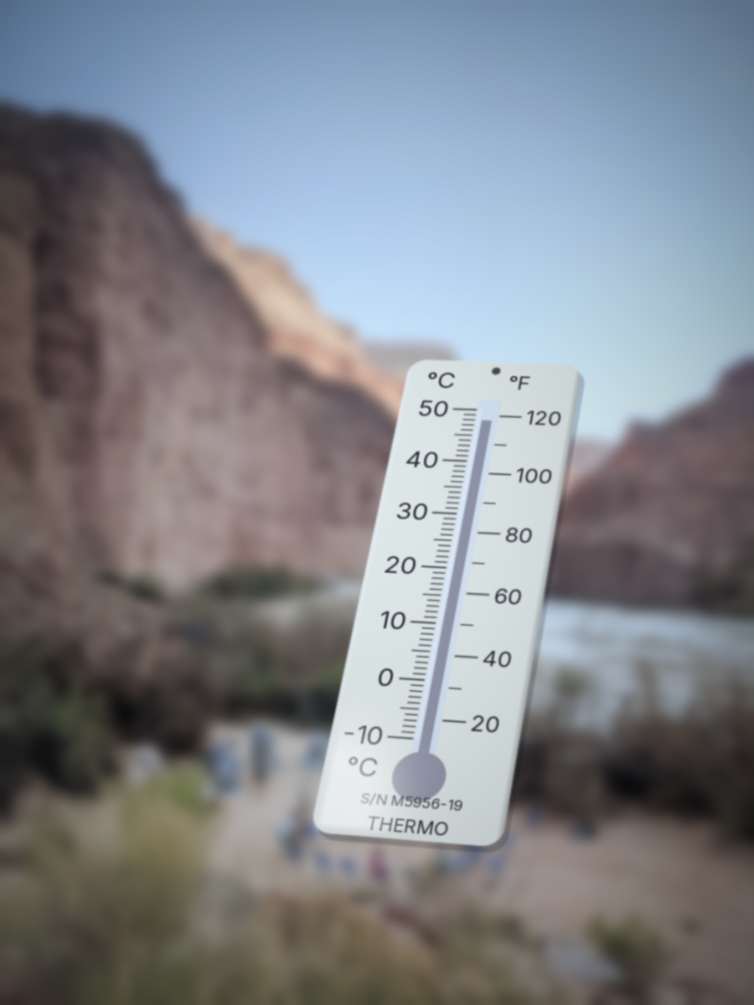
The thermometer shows 48 °C
